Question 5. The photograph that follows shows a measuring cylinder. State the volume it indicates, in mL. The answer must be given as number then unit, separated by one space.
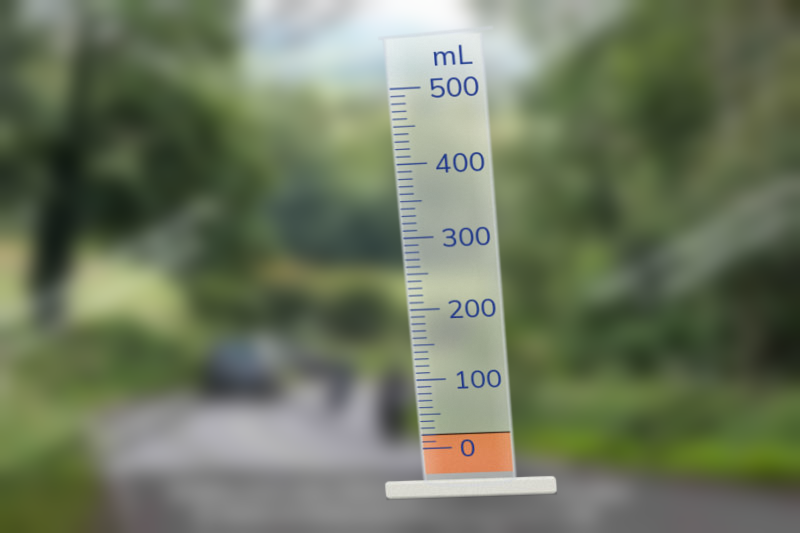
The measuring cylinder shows 20 mL
